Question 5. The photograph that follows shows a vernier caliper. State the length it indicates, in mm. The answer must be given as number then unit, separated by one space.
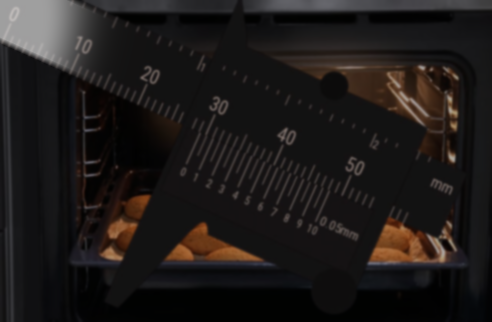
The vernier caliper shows 29.2 mm
